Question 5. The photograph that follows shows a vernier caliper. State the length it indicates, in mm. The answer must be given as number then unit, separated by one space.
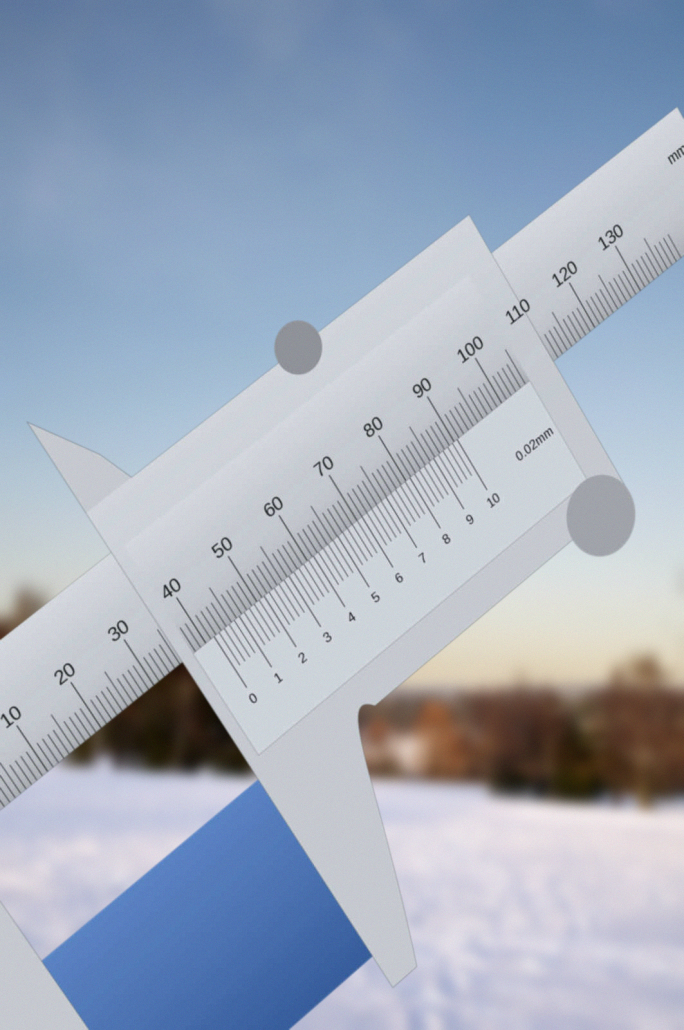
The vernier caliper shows 41.6 mm
